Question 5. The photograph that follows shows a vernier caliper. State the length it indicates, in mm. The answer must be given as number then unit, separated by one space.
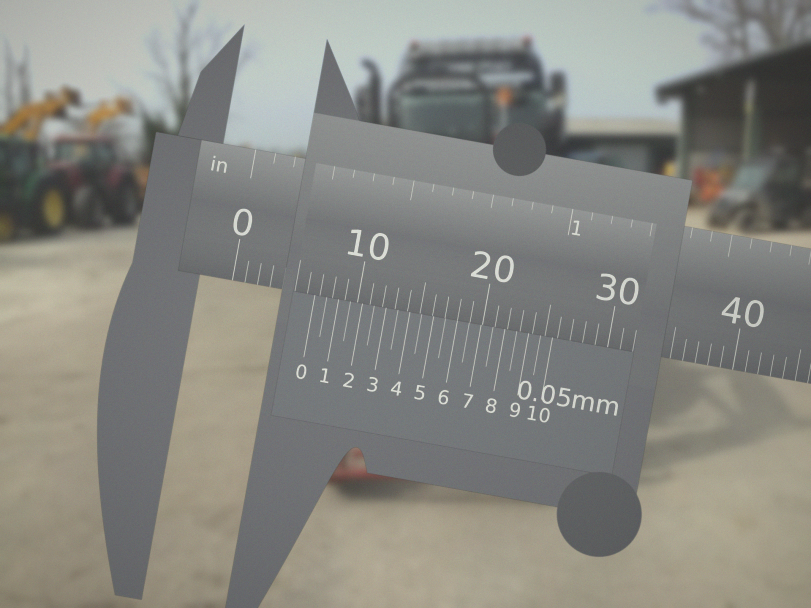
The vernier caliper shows 6.6 mm
